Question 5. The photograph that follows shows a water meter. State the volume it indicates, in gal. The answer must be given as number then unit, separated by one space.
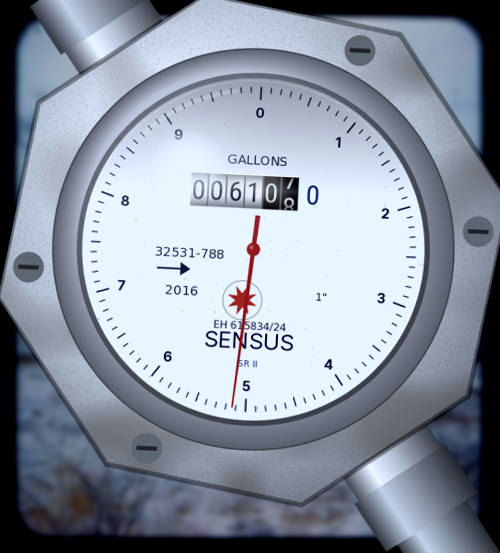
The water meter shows 61075.1 gal
